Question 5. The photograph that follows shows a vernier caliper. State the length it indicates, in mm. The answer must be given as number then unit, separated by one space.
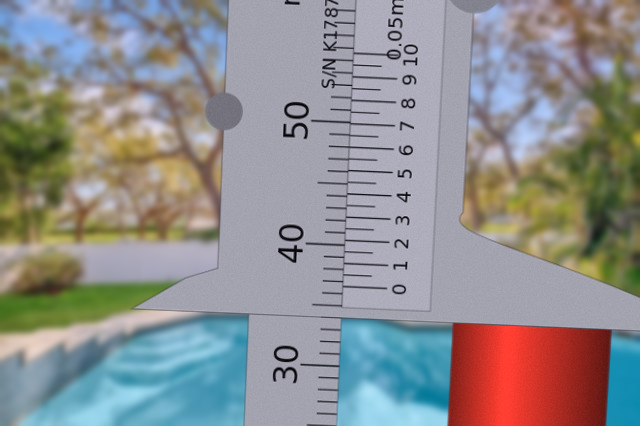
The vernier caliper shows 36.6 mm
